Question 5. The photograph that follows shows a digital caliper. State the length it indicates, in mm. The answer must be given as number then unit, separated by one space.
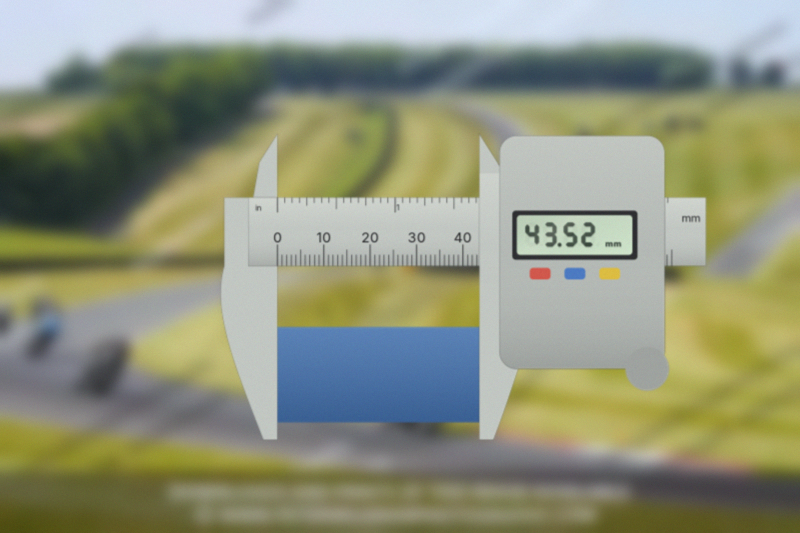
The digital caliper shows 43.52 mm
